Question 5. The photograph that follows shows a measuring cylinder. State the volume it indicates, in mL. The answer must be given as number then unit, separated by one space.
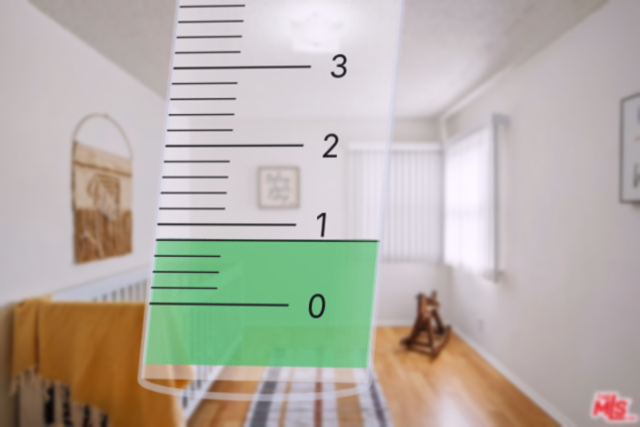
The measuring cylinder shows 0.8 mL
